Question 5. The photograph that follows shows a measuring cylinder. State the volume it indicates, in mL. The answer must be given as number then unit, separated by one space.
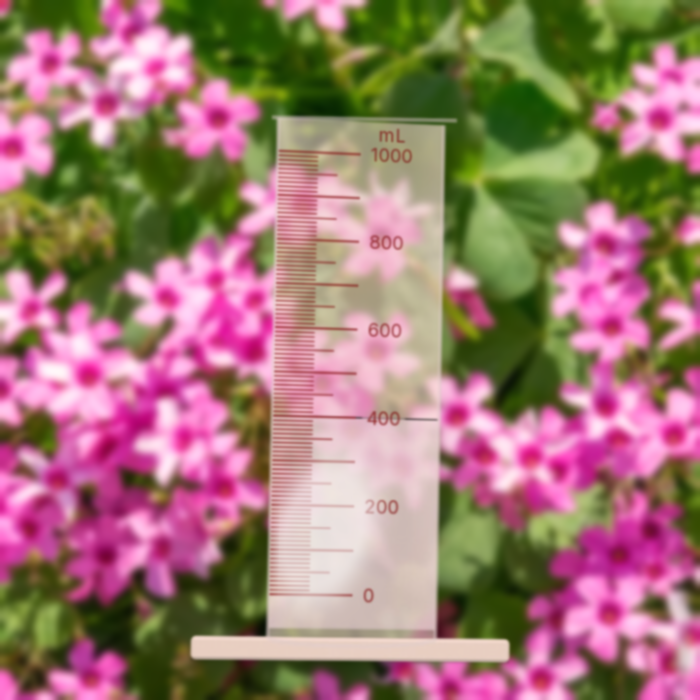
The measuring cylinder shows 400 mL
